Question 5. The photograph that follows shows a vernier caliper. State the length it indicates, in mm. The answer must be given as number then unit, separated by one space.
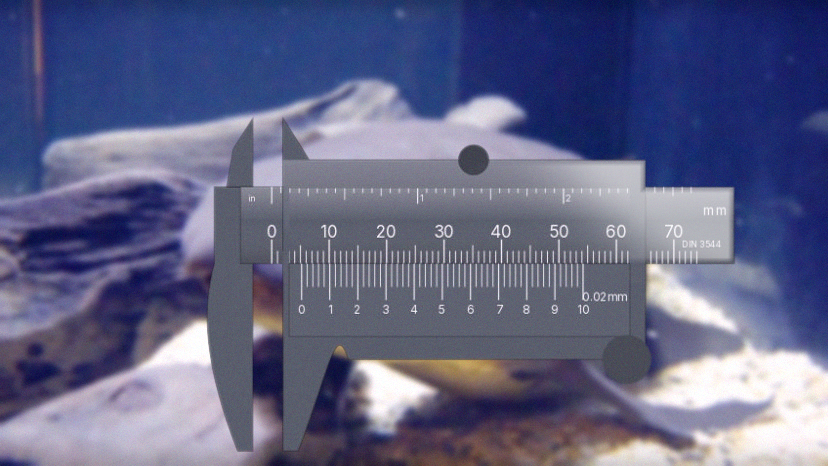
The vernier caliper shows 5.2 mm
